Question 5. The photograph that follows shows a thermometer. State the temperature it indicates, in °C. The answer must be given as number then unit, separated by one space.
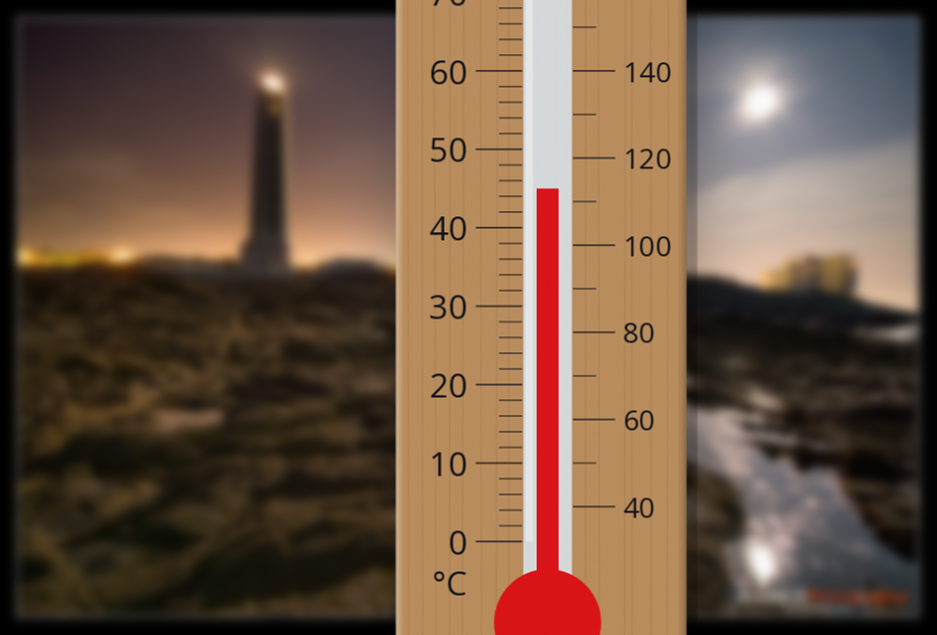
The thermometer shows 45 °C
